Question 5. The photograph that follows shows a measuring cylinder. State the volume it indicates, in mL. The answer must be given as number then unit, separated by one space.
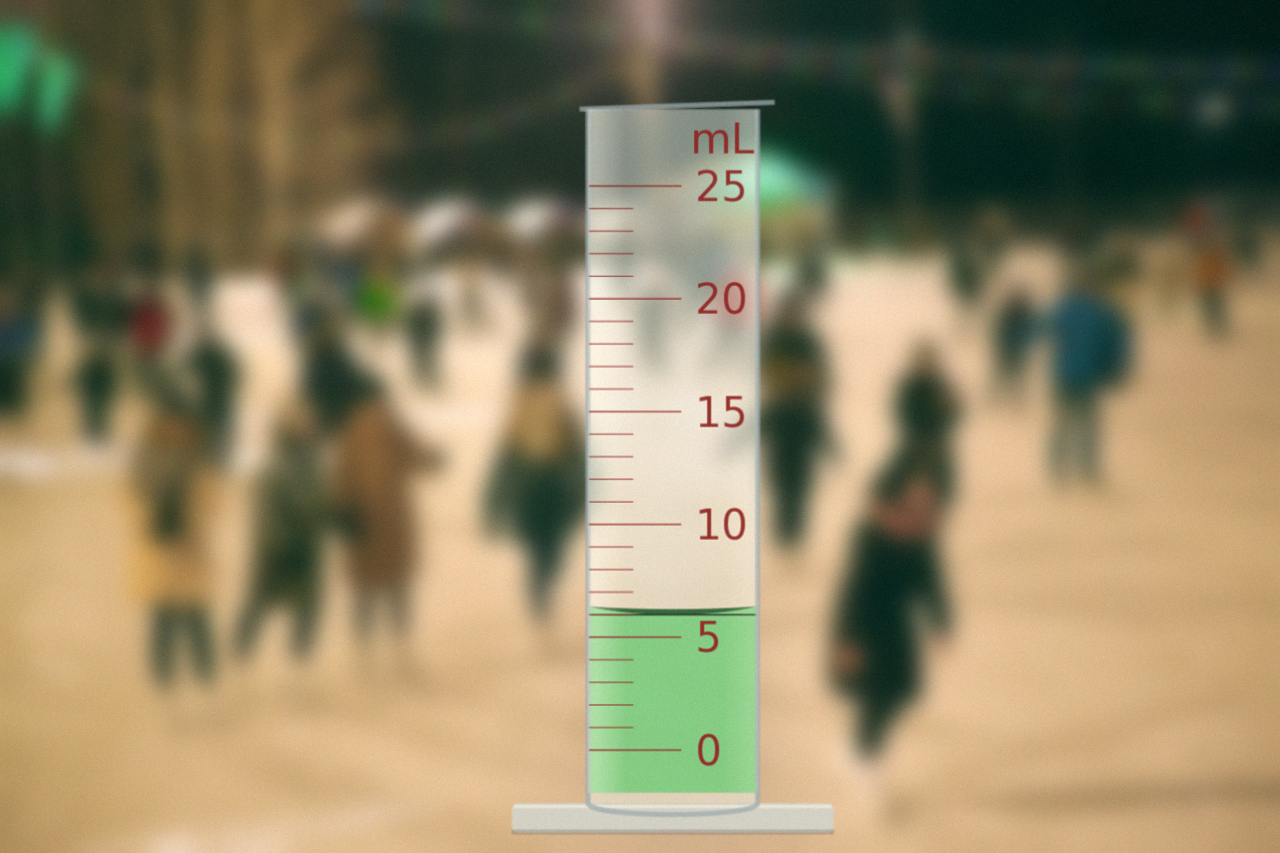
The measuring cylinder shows 6 mL
